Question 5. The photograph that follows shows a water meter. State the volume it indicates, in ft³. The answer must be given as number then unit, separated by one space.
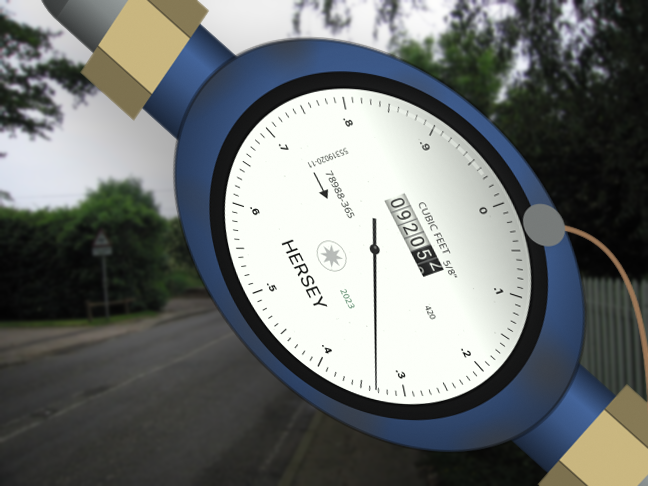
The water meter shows 92052.33 ft³
